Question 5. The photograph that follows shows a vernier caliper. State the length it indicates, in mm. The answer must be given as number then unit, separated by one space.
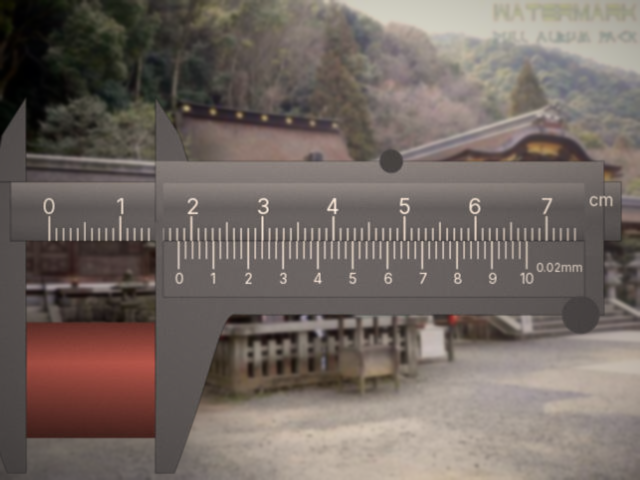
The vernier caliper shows 18.2 mm
